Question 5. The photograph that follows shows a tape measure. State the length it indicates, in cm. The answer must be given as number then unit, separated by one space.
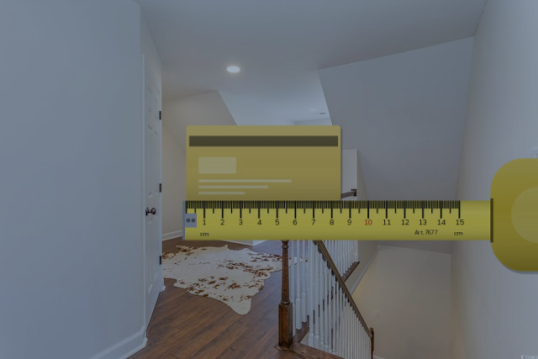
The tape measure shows 8.5 cm
